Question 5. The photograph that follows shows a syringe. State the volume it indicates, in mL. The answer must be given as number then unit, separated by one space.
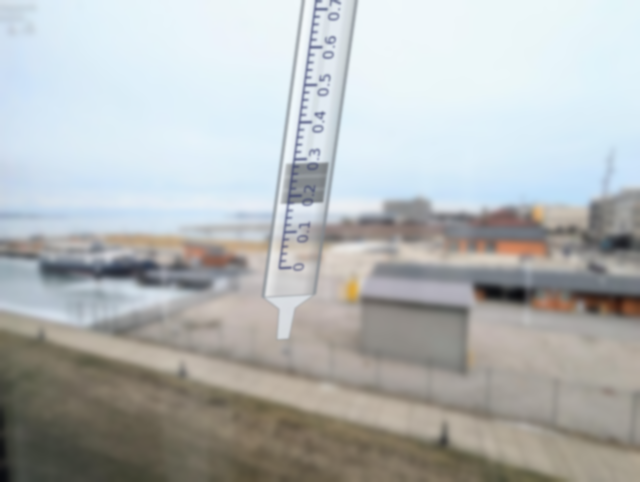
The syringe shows 0.18 mL
